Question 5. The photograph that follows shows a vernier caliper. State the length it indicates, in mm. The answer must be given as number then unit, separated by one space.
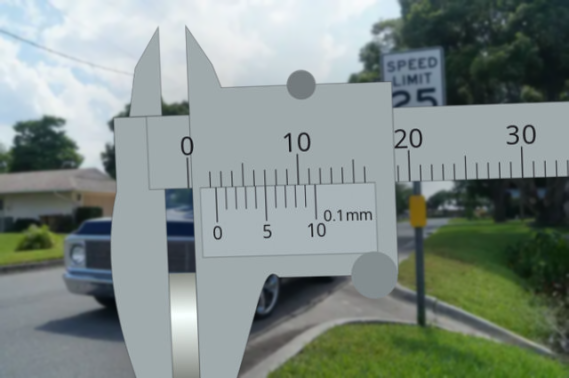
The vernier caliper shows 2.5 mm
